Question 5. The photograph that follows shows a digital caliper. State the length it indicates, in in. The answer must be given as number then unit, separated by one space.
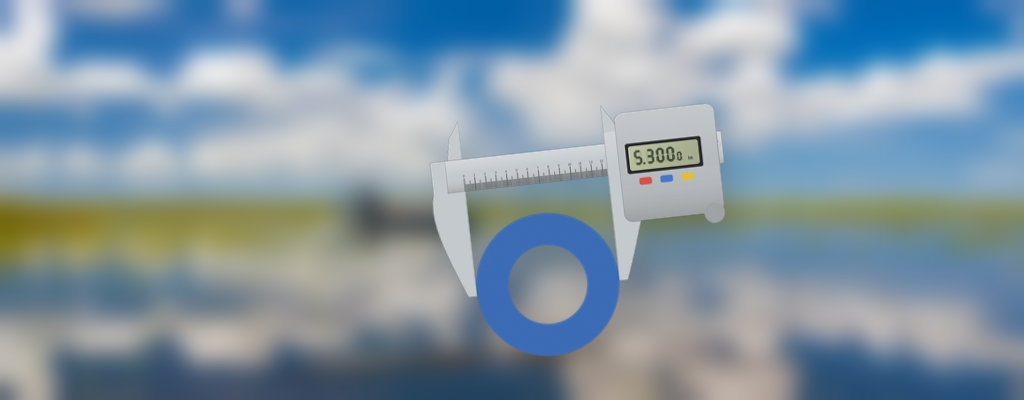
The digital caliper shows 5.3000 in
